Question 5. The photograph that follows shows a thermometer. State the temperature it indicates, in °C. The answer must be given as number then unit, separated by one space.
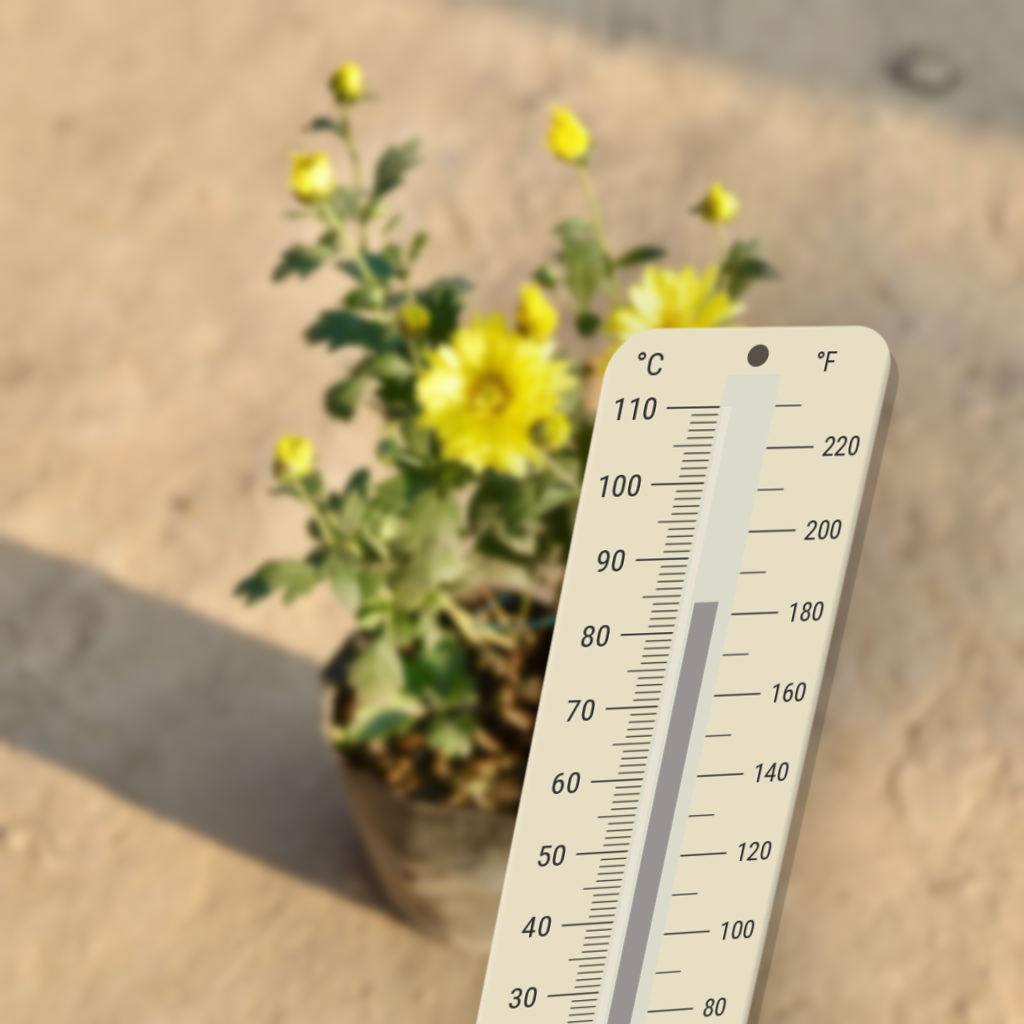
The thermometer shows 84 °C
